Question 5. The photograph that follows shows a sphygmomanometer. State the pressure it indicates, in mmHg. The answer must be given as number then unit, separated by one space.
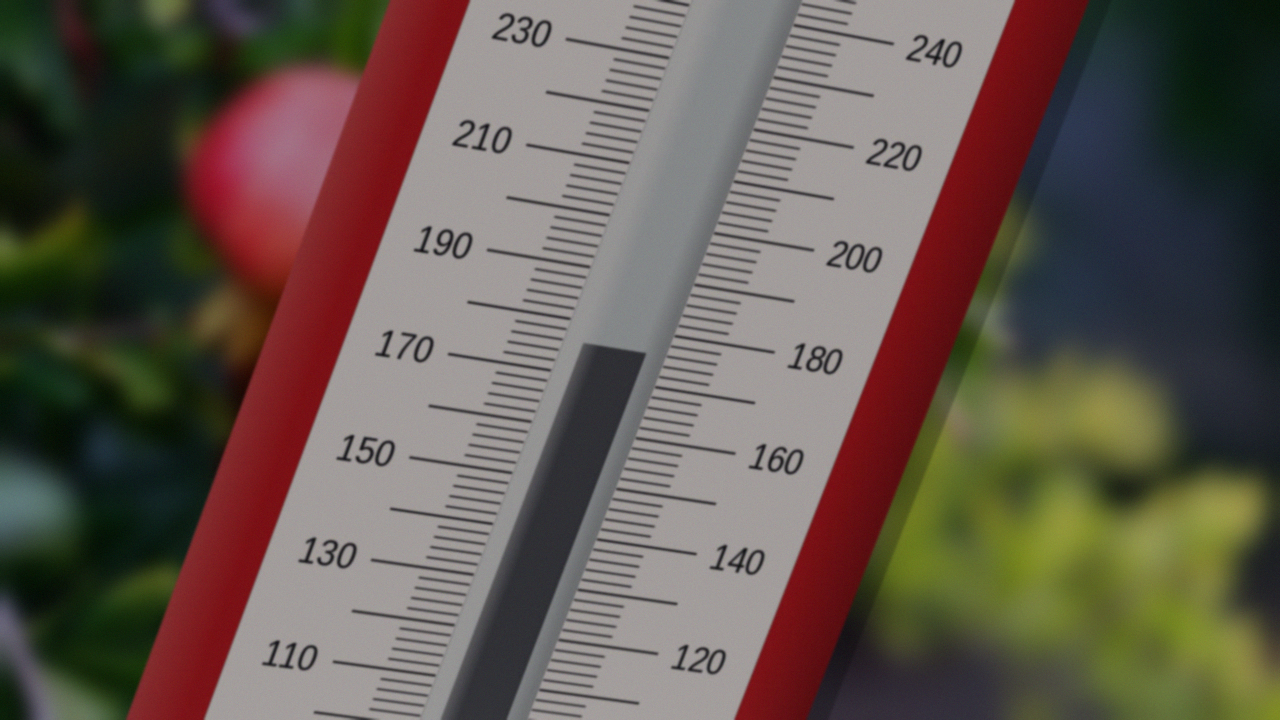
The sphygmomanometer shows 176 mmHg
